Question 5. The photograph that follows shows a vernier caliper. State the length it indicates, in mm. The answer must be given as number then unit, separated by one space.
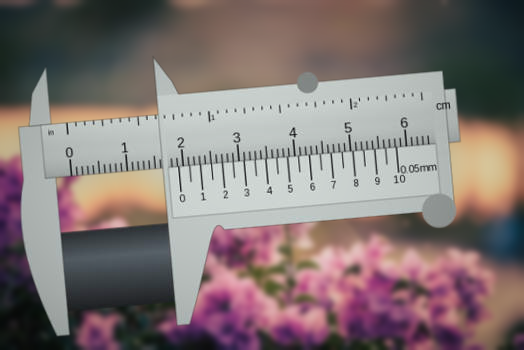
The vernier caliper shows 19.2 mm
